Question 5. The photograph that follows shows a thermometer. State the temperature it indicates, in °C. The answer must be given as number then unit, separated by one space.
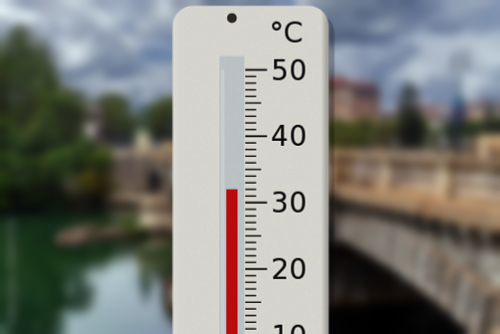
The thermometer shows 32 °C
